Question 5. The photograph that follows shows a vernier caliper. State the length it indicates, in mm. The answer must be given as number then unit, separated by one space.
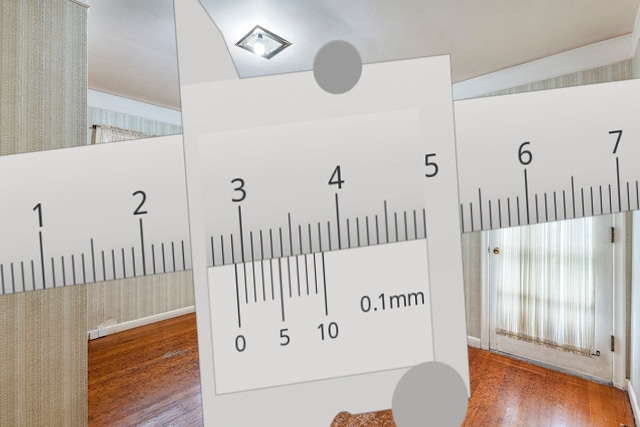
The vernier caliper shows 29.2 mm
